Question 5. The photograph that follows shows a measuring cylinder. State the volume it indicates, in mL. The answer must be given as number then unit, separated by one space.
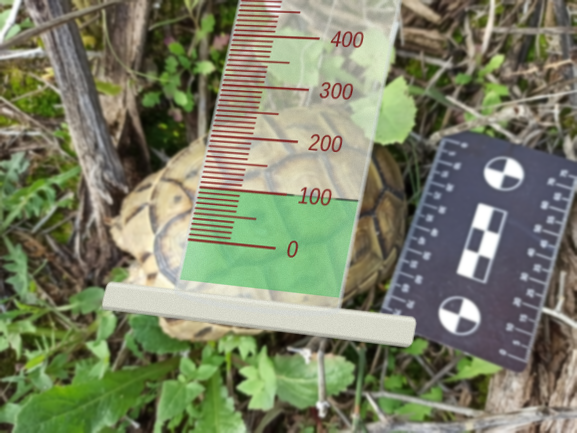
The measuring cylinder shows 100 mL
